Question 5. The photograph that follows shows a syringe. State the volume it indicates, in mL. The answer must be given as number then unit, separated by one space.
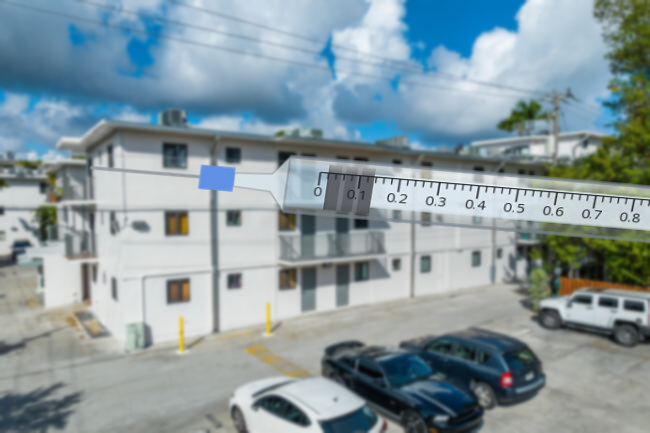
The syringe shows 0.02 mL
